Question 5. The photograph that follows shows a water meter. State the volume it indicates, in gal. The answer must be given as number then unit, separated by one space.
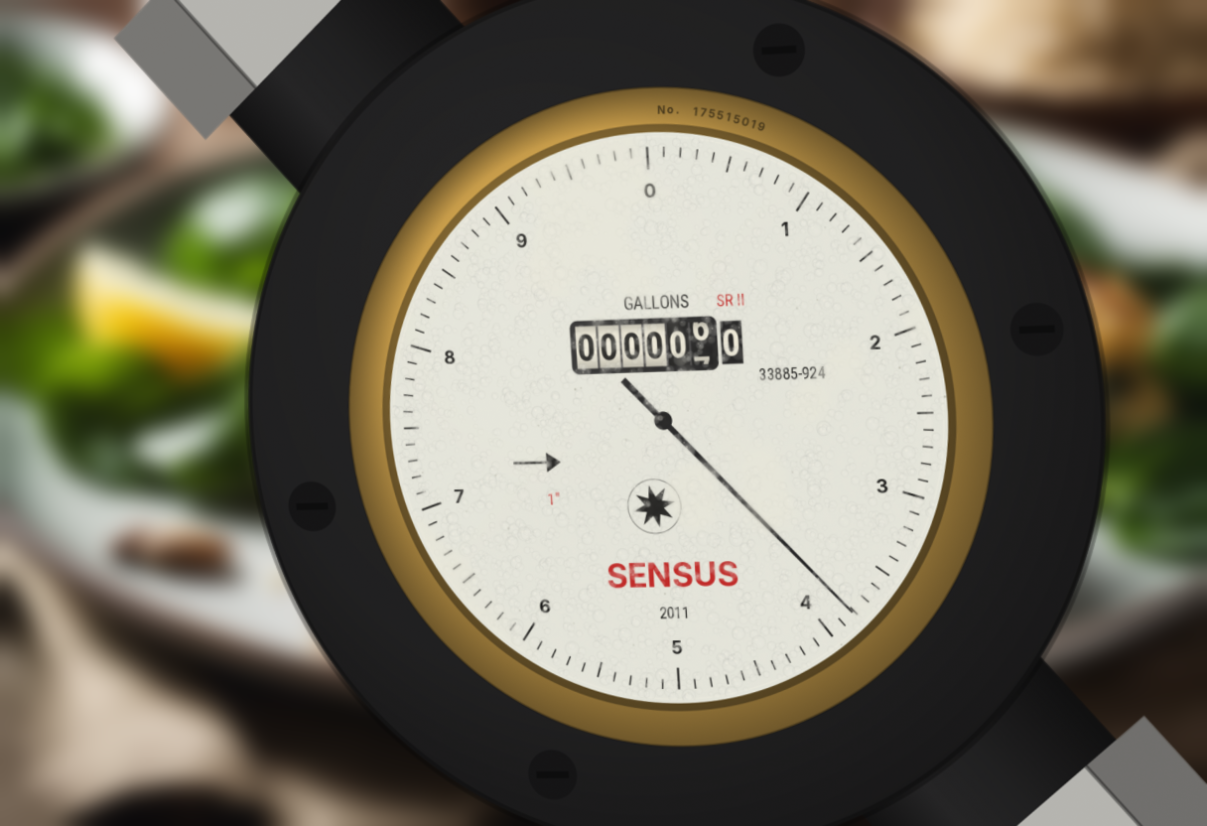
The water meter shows 63.8 gal
